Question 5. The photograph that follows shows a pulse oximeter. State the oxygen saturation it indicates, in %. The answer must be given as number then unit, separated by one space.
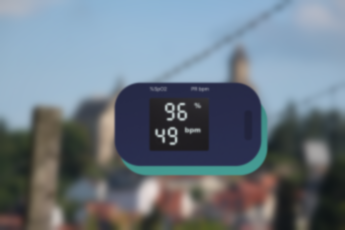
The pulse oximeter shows 96 %
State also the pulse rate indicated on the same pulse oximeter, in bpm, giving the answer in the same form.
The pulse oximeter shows 49 bpm
